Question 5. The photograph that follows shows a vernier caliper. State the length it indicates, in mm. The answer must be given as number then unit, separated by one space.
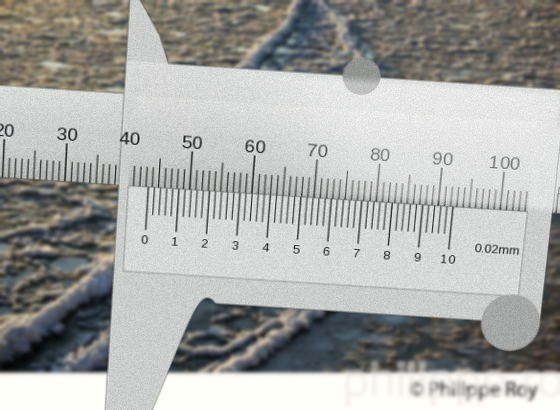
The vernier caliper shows 43.4 mm
